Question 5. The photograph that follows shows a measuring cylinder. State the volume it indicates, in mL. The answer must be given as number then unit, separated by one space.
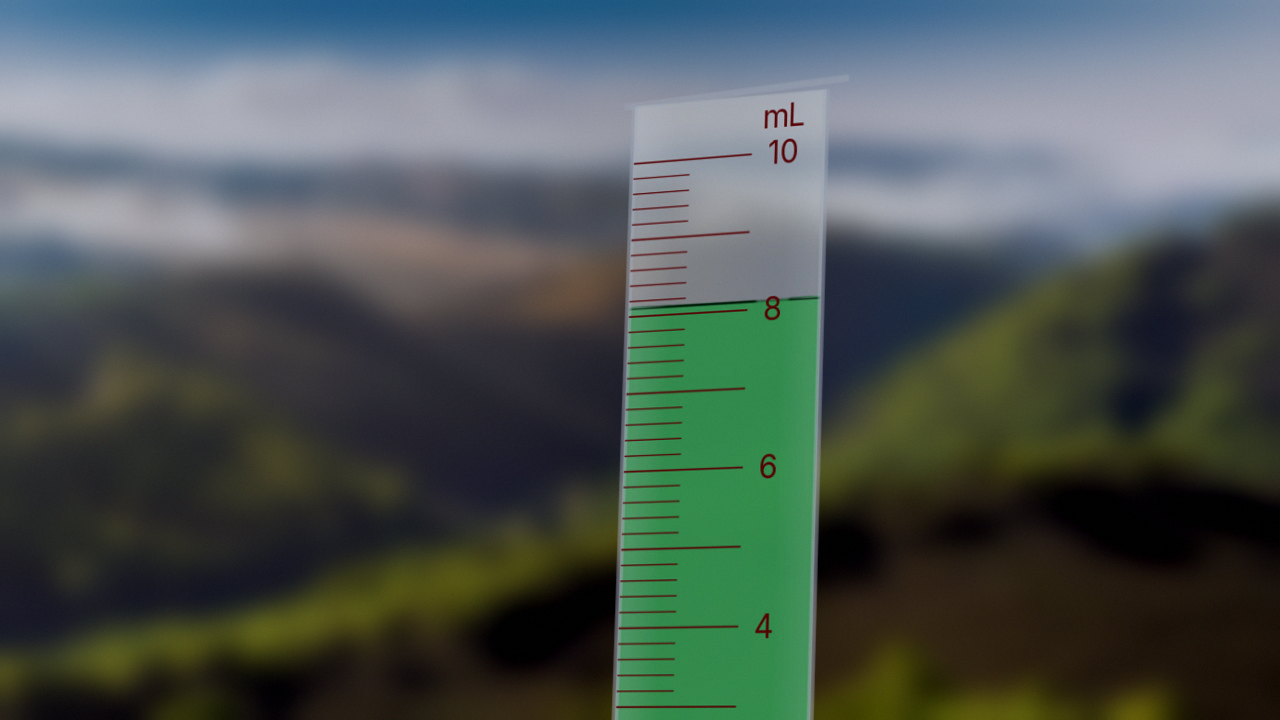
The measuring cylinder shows 8.1 mL
